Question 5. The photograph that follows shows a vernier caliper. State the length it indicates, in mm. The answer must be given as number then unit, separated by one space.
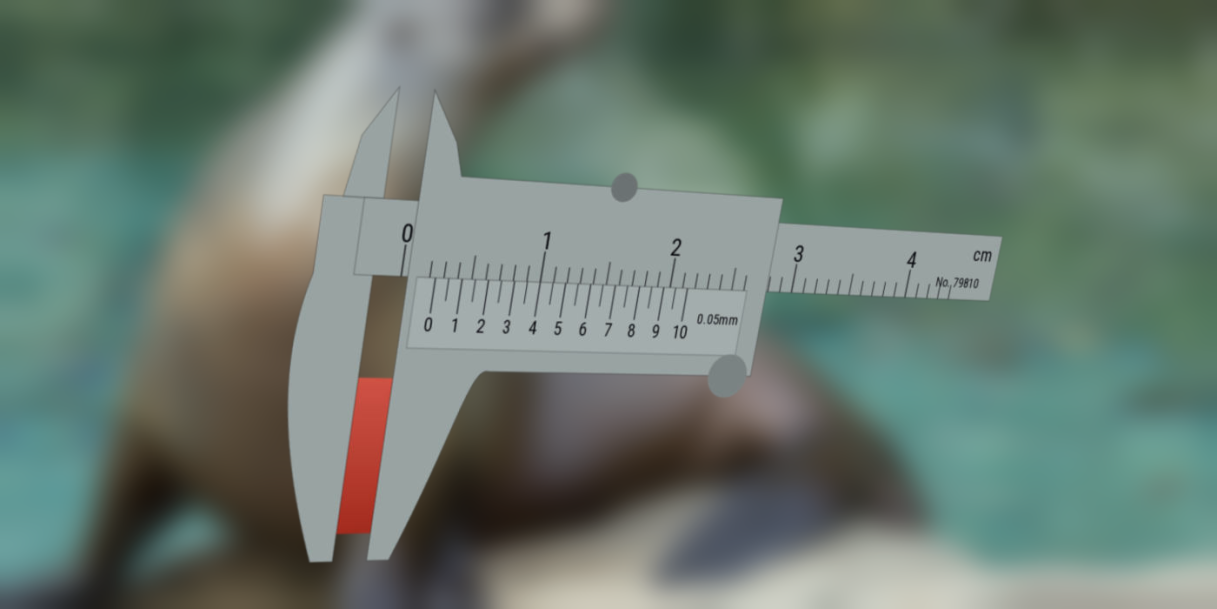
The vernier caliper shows 2.4 mm
